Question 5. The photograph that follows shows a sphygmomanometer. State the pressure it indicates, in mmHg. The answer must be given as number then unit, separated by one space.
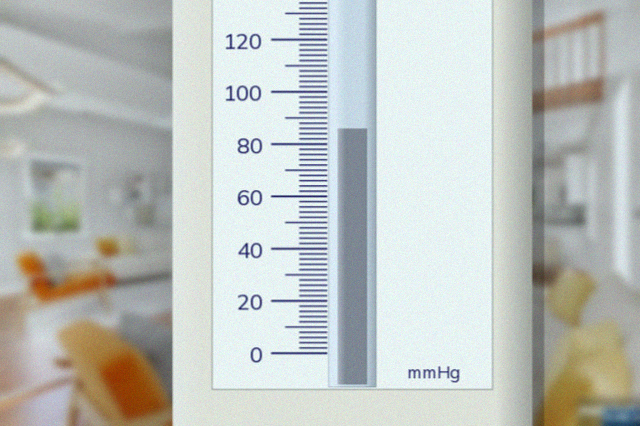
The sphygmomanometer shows 86 mmHg
